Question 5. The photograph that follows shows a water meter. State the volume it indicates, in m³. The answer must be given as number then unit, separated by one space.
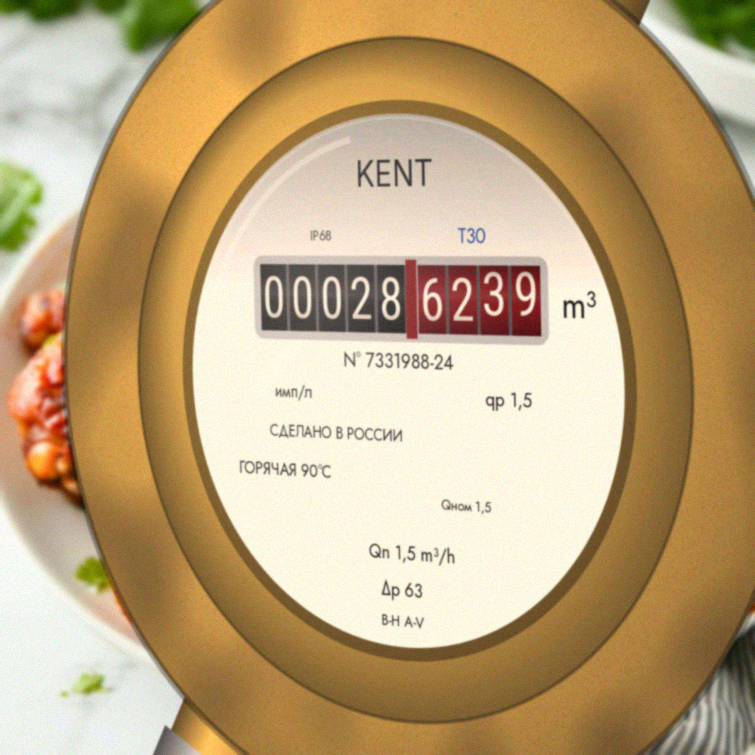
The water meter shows 28.6239 m³
